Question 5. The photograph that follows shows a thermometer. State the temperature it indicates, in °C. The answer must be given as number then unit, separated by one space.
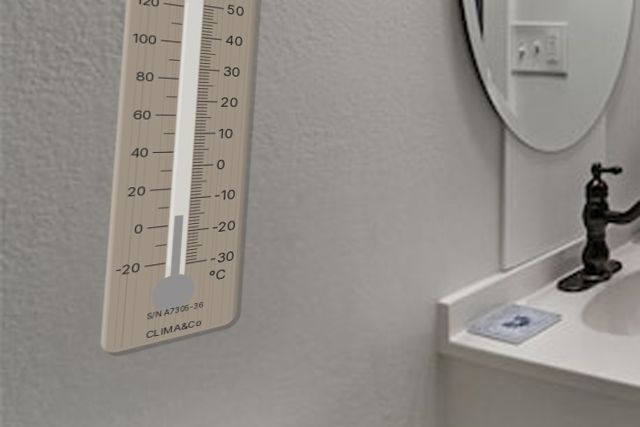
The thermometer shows -15 °C
